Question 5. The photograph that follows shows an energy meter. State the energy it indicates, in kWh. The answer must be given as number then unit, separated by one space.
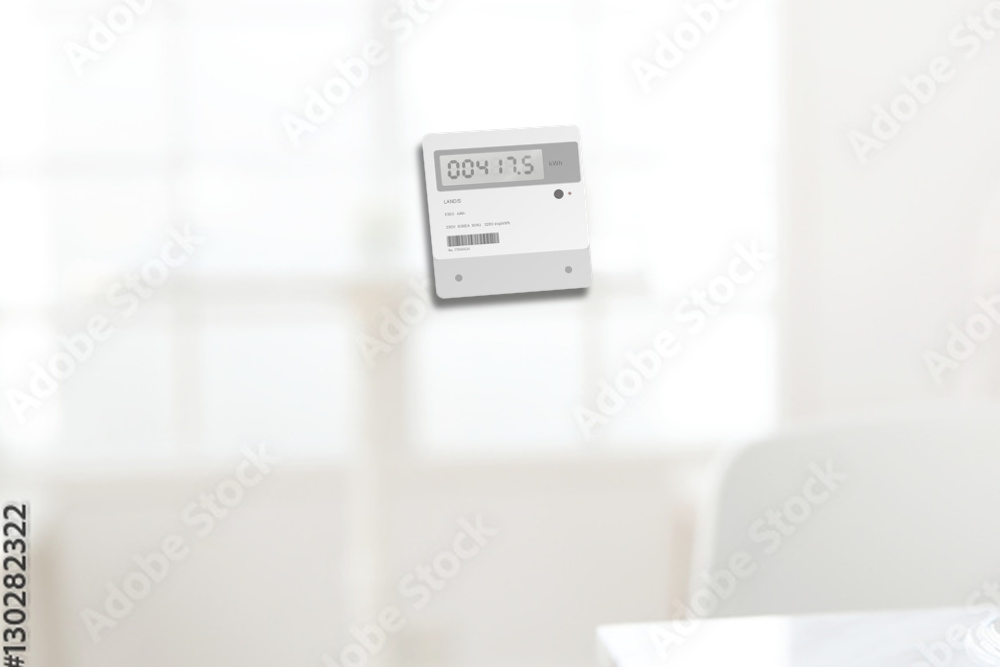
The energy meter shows 417.5 kWh
